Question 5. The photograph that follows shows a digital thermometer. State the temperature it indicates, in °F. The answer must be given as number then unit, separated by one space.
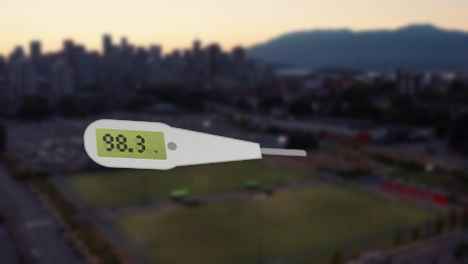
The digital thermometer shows 98.3 °F
